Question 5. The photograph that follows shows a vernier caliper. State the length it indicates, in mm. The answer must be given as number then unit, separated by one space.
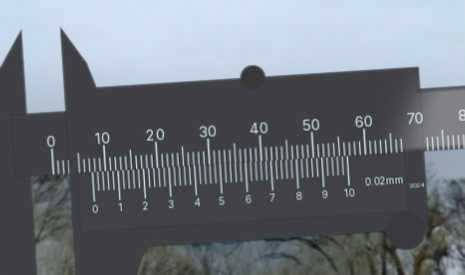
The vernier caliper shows 7.5 mm
